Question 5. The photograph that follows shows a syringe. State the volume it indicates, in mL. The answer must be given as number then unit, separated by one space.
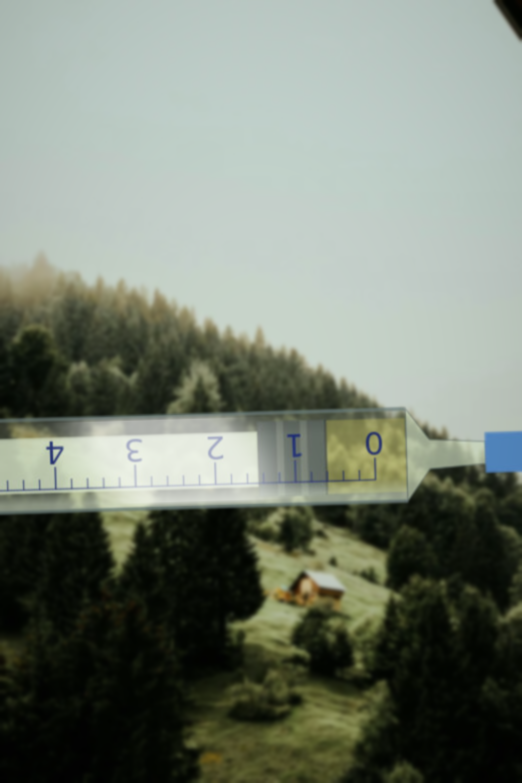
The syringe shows 0.6 mL
